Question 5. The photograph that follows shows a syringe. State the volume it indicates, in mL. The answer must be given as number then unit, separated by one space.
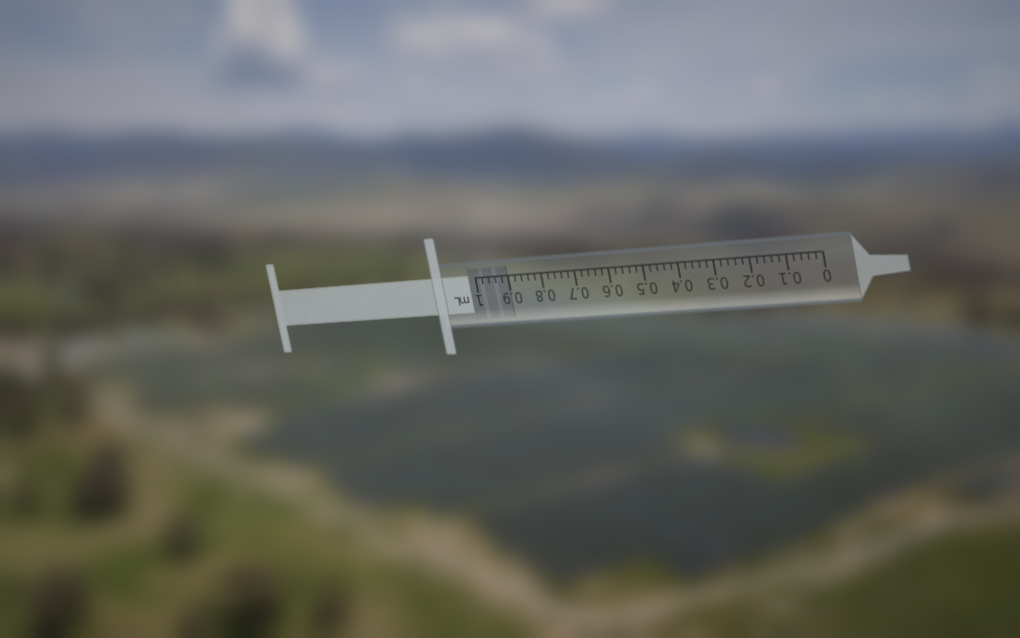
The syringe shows 0.9 mL
